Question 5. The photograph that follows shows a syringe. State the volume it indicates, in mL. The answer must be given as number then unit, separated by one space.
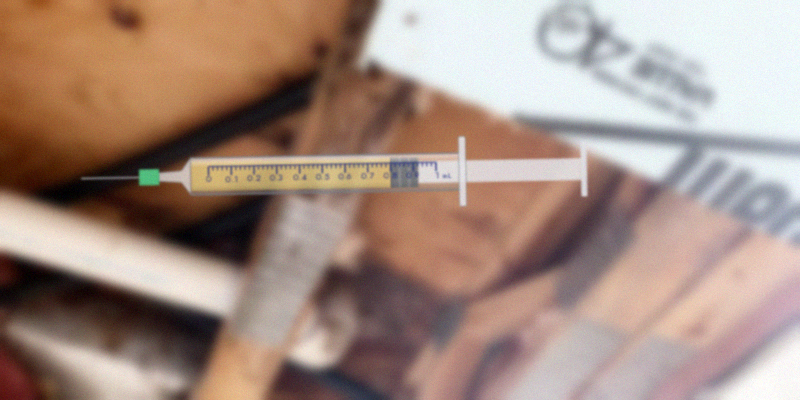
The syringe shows 0.8 mL
